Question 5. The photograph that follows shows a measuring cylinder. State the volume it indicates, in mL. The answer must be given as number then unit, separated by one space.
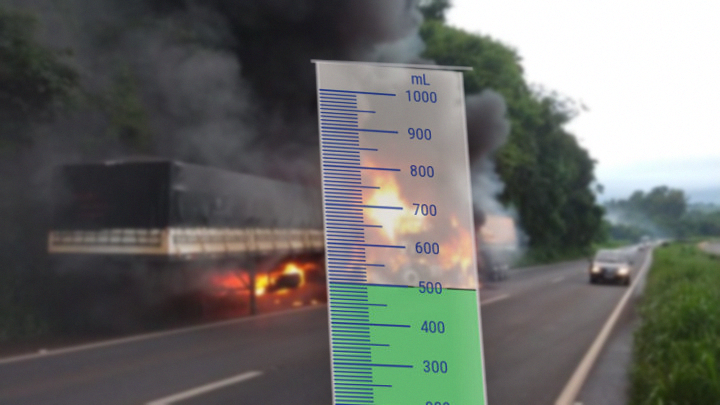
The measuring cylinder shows 500 mL
